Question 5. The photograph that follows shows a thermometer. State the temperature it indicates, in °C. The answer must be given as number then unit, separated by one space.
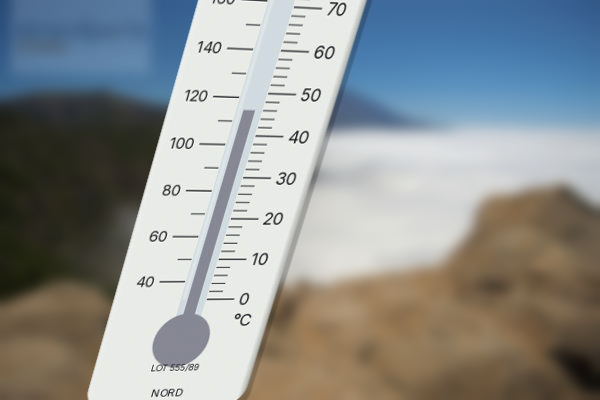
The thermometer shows 46 °C
